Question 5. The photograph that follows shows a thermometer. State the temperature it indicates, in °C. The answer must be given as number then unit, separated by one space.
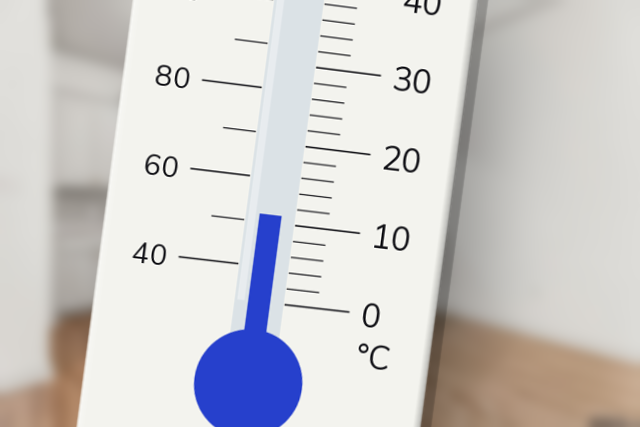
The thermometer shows 11 °C
